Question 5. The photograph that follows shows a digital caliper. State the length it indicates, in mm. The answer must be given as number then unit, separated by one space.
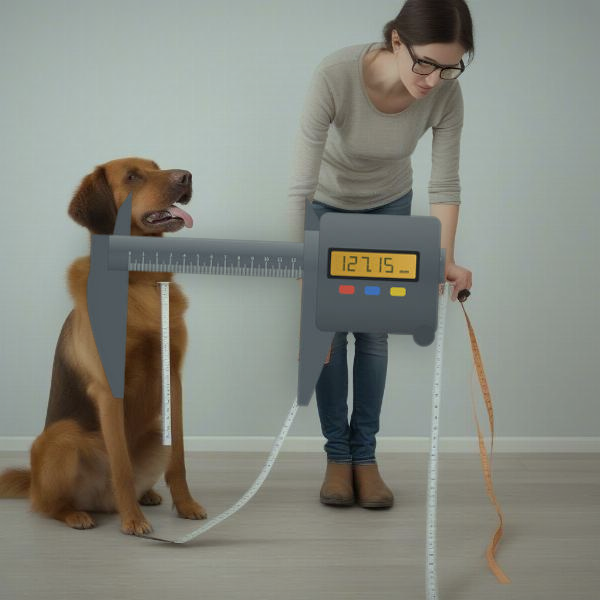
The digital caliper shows 127.15 mm
